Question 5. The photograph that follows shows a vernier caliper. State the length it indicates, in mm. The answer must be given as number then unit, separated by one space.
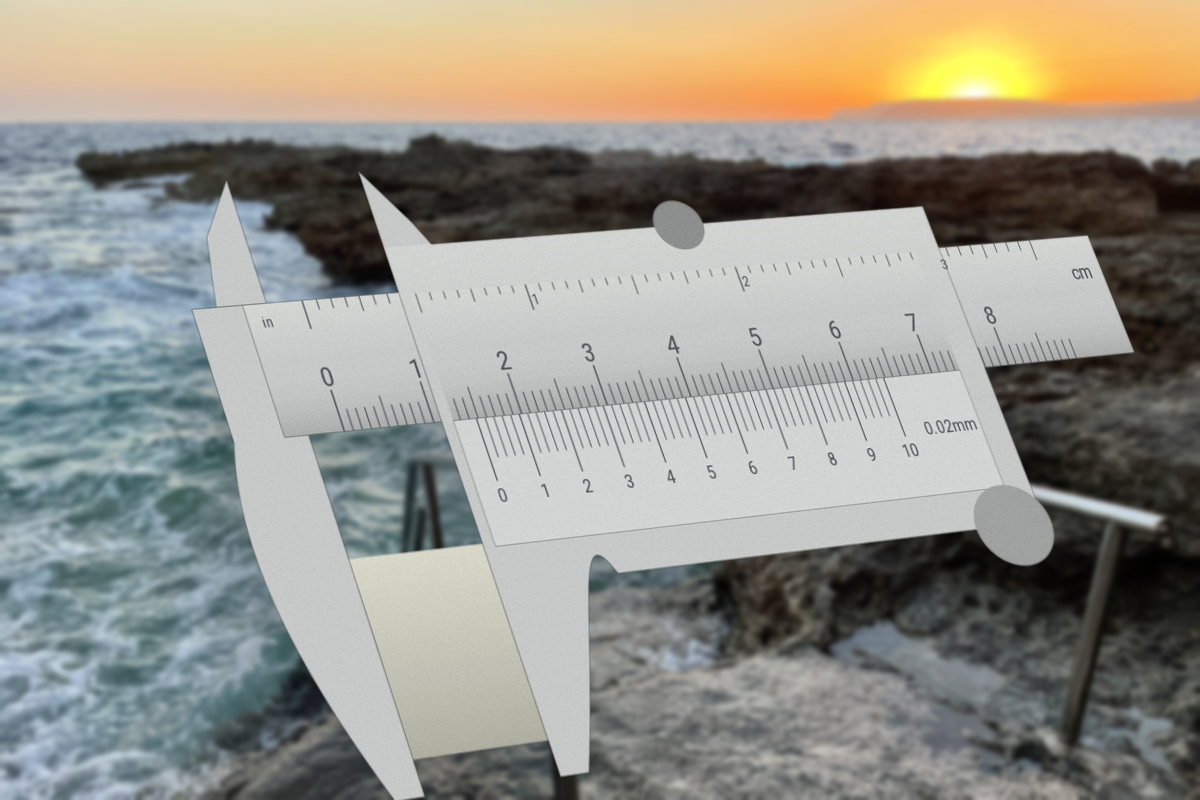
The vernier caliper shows 14.8 mm
